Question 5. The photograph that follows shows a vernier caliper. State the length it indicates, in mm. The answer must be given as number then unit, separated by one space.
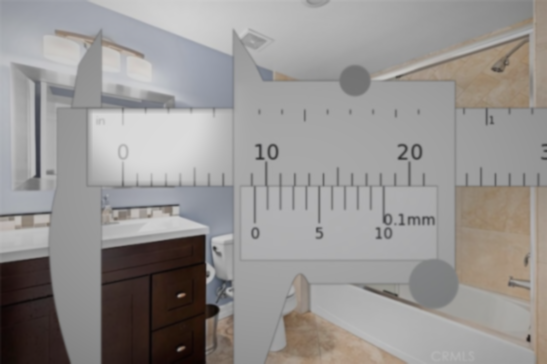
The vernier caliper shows 9.2 mm
